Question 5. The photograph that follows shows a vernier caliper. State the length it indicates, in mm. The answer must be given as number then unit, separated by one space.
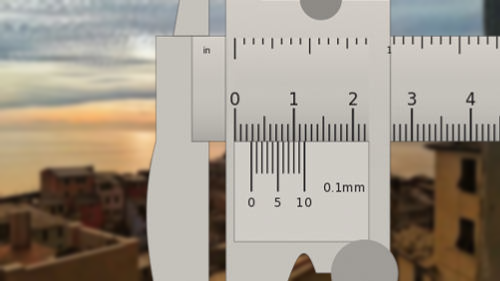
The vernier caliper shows 2.8 mm
